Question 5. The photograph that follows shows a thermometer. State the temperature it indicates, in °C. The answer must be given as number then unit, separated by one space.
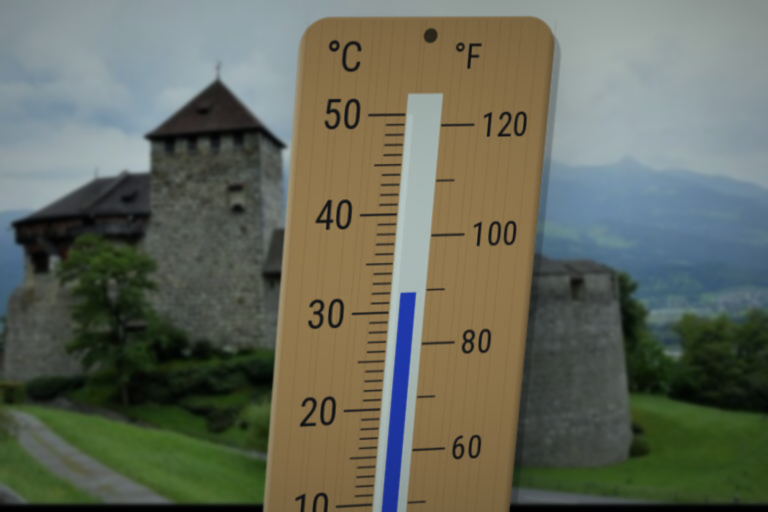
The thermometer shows 32 °C
